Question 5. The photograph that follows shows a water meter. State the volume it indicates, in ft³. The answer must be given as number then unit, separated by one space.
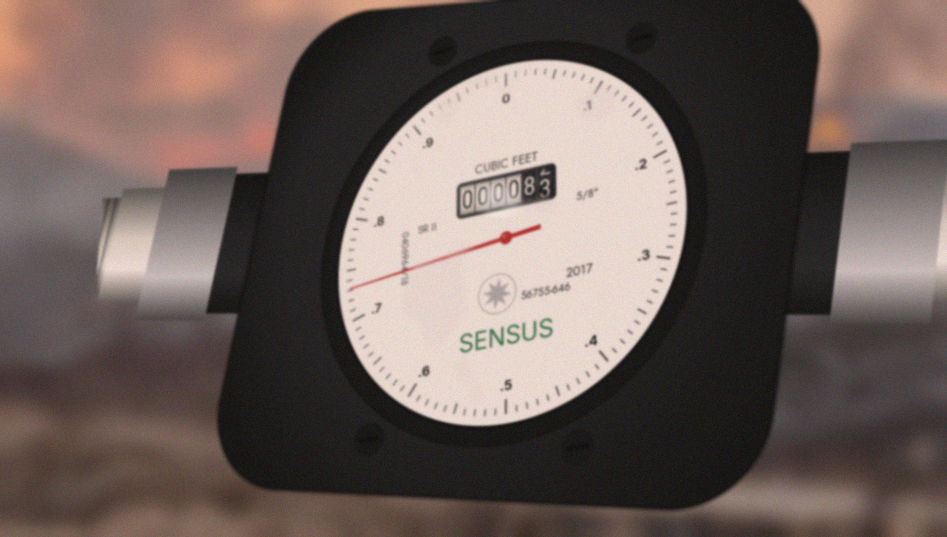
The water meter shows 82.73 ft³
